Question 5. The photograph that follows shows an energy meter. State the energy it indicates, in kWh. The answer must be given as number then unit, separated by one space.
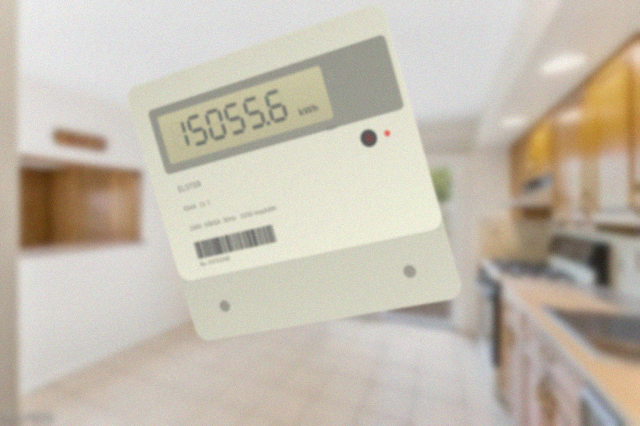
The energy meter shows 15055.6 kWh
